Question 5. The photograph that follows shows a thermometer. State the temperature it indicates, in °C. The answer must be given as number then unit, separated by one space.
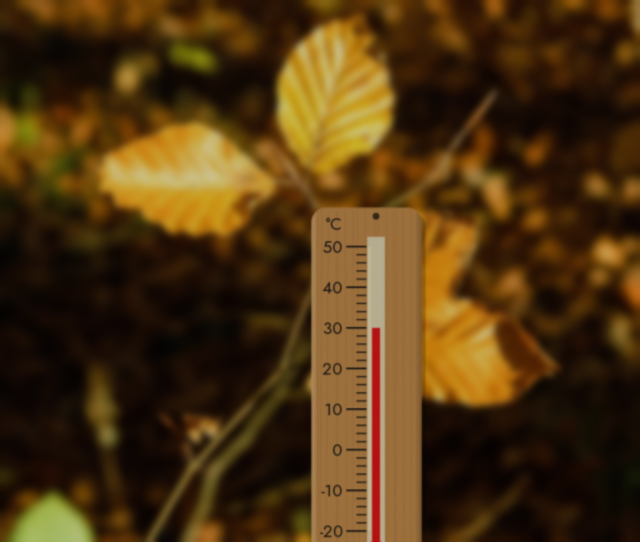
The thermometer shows 30 °C
